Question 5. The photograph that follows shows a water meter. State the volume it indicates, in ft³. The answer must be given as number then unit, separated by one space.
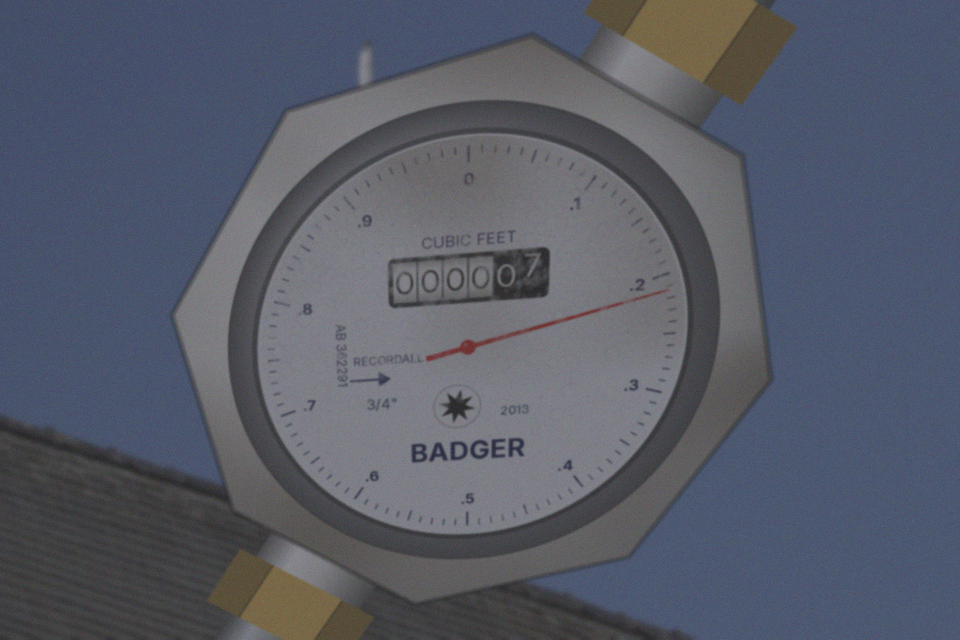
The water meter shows 7.21 ft³
